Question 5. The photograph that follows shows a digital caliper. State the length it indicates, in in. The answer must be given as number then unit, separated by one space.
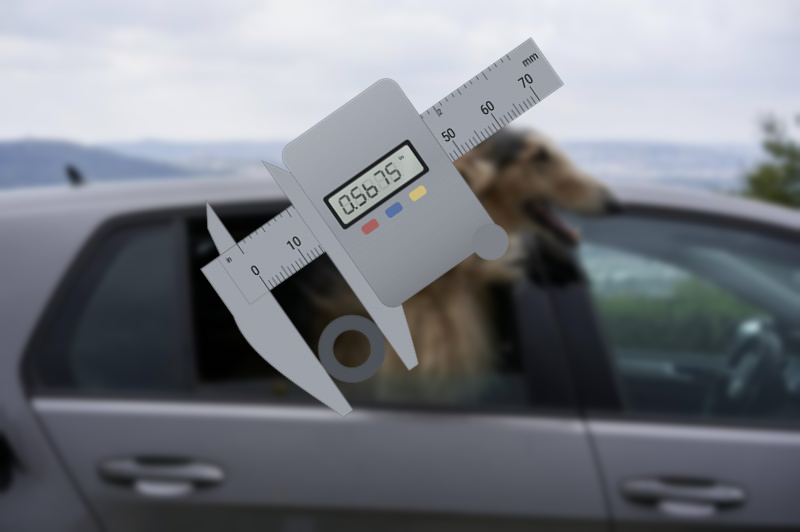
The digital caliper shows 0.5675 in
